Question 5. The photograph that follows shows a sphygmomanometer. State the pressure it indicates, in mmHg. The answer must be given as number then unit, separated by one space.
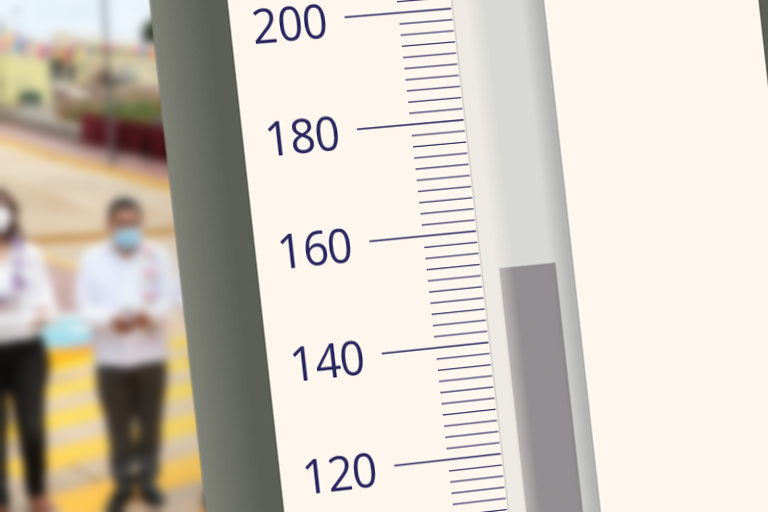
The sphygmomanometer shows 153 mmHg
